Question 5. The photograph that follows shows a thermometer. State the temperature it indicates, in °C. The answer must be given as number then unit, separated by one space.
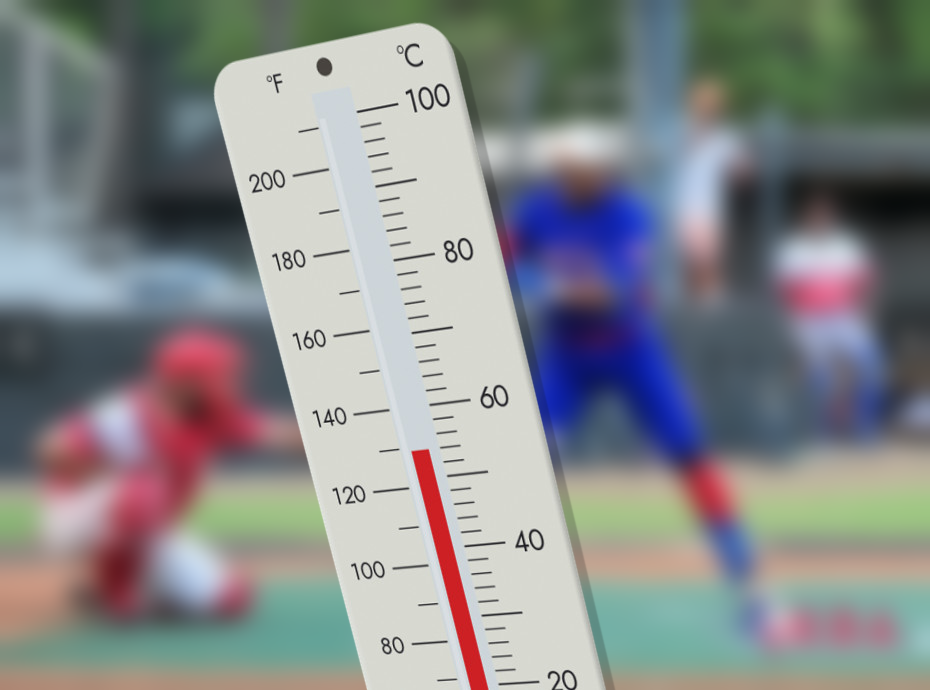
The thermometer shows 54 °C
